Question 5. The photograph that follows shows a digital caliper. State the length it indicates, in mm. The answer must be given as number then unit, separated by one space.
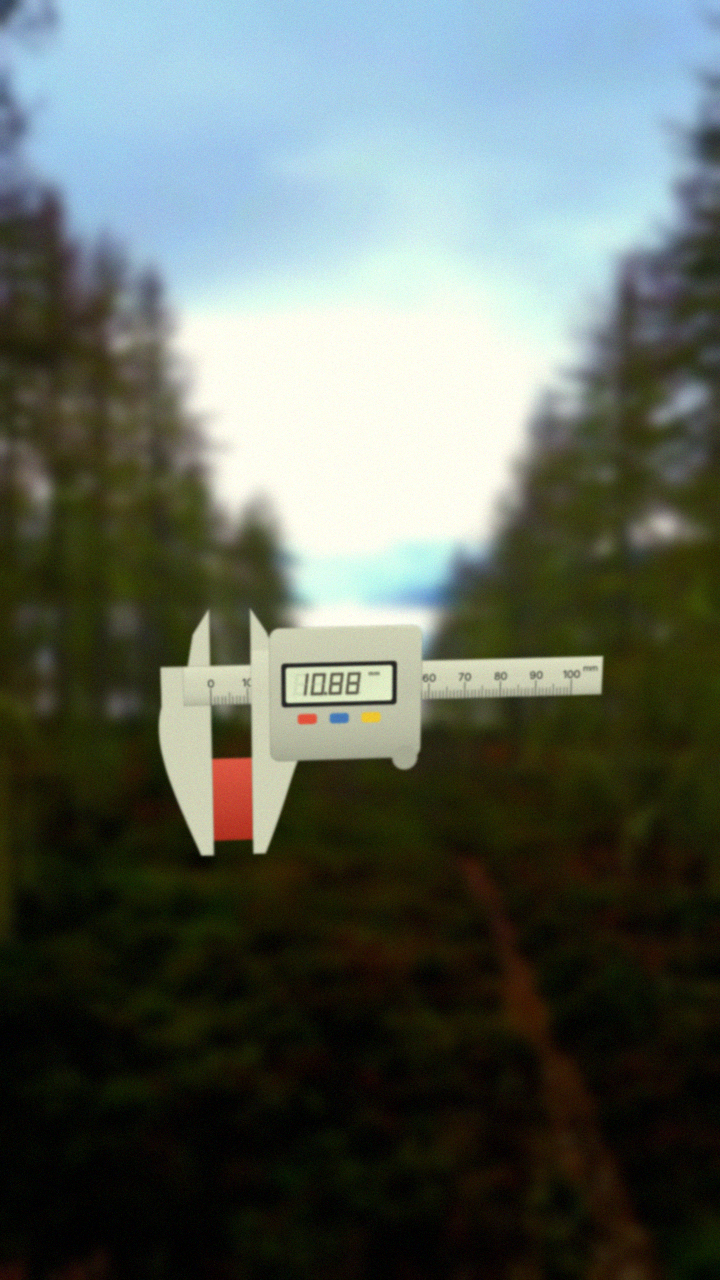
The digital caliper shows 10.88 mm
